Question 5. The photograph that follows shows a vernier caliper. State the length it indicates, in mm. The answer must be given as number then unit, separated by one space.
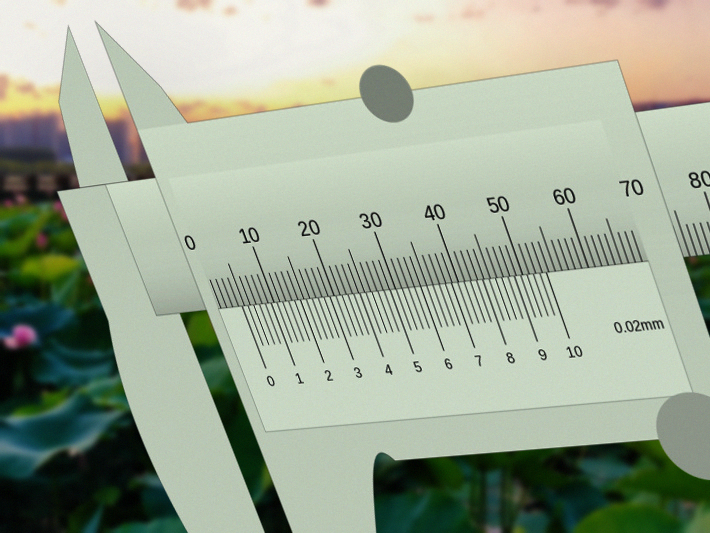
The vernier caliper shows 4.6 mm
